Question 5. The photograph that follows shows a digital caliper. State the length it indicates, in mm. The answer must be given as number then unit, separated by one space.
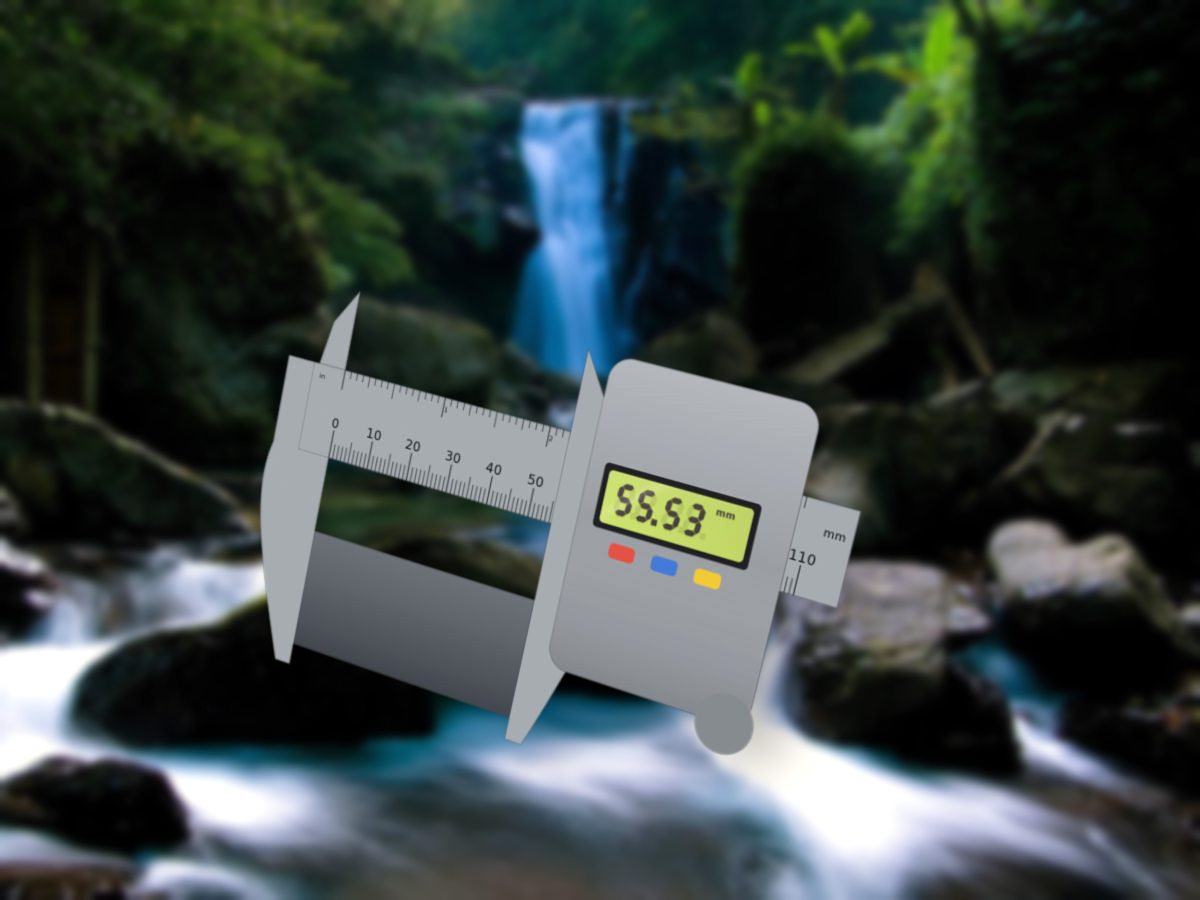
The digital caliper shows 55.53 mm
